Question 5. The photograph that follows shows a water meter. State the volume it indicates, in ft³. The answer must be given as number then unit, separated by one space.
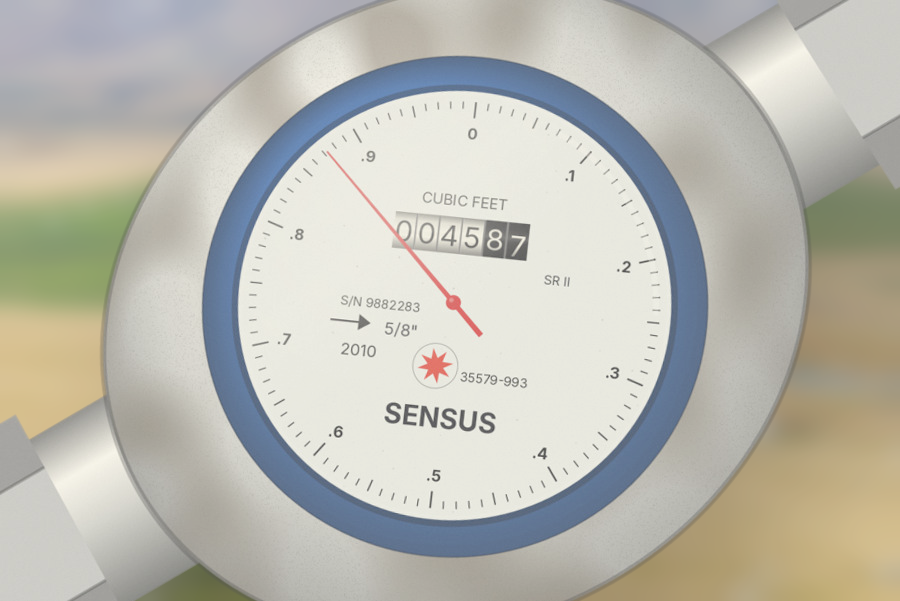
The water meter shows 4586.87 ft³
